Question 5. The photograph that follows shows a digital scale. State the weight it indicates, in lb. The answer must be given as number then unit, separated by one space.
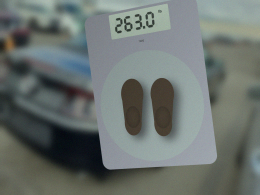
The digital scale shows 263.0 lb
